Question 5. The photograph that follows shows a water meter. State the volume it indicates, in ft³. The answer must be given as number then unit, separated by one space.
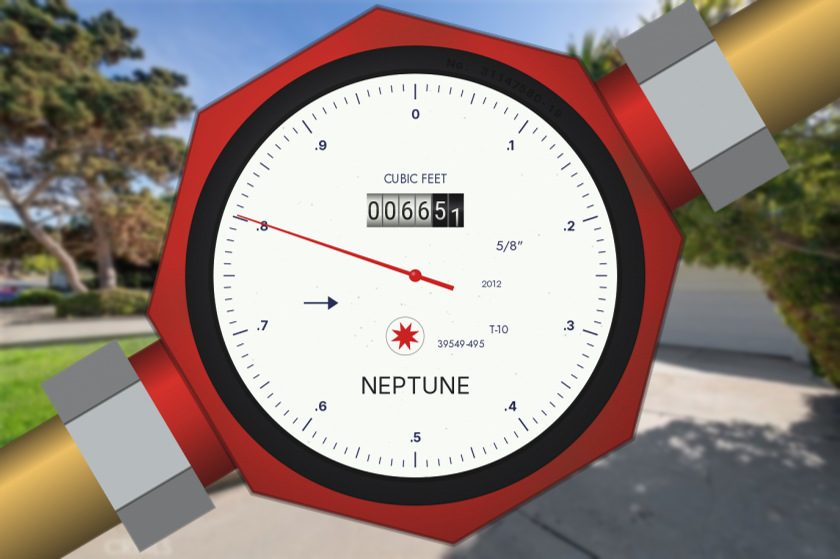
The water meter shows 6650.80 ft³
